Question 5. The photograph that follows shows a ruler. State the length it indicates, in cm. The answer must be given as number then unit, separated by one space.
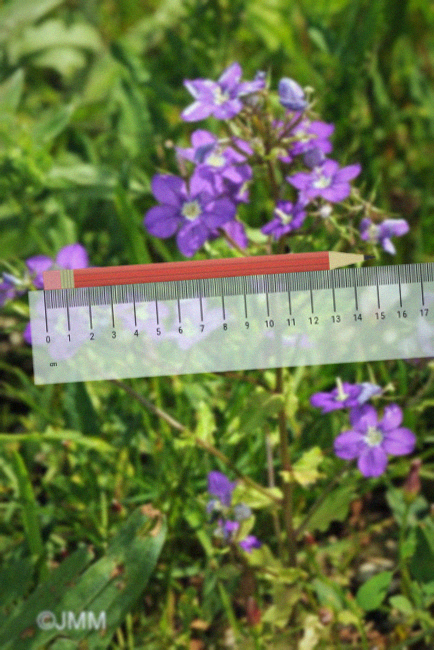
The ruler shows 15 cm
